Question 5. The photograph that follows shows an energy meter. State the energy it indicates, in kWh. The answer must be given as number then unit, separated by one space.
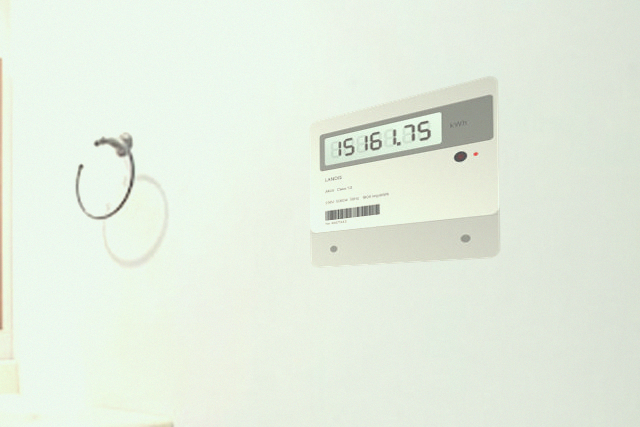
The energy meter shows 15161.75 kWh
